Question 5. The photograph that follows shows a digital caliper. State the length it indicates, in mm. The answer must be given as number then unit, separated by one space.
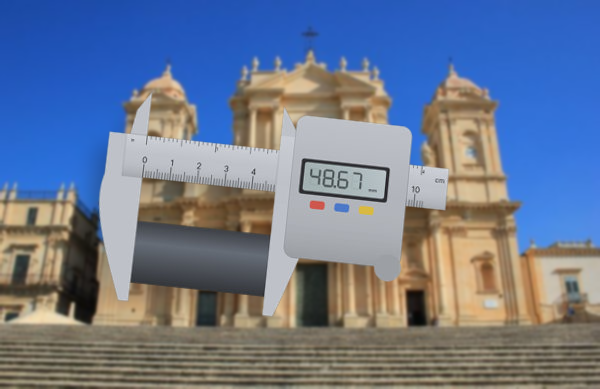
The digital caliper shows 48.67 mm
